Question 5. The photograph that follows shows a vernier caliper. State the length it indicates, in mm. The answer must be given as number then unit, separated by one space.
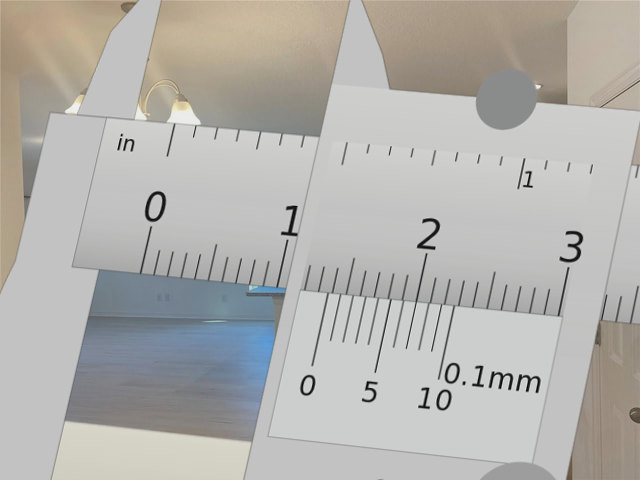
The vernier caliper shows 13.7 mm
